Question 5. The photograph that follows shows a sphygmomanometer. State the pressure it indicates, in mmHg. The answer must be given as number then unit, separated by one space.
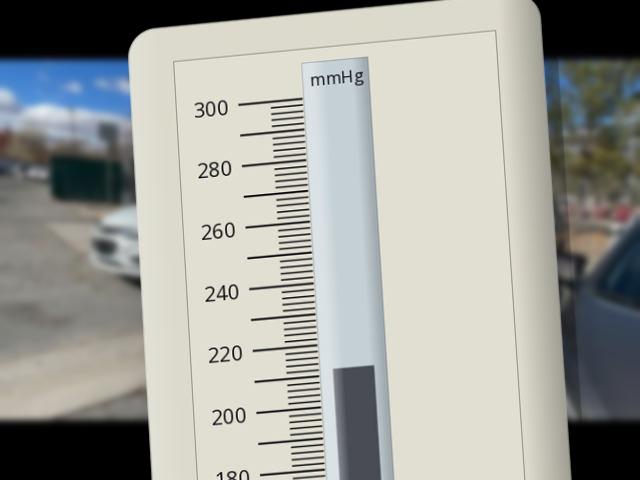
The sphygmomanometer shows 212 mmHg
